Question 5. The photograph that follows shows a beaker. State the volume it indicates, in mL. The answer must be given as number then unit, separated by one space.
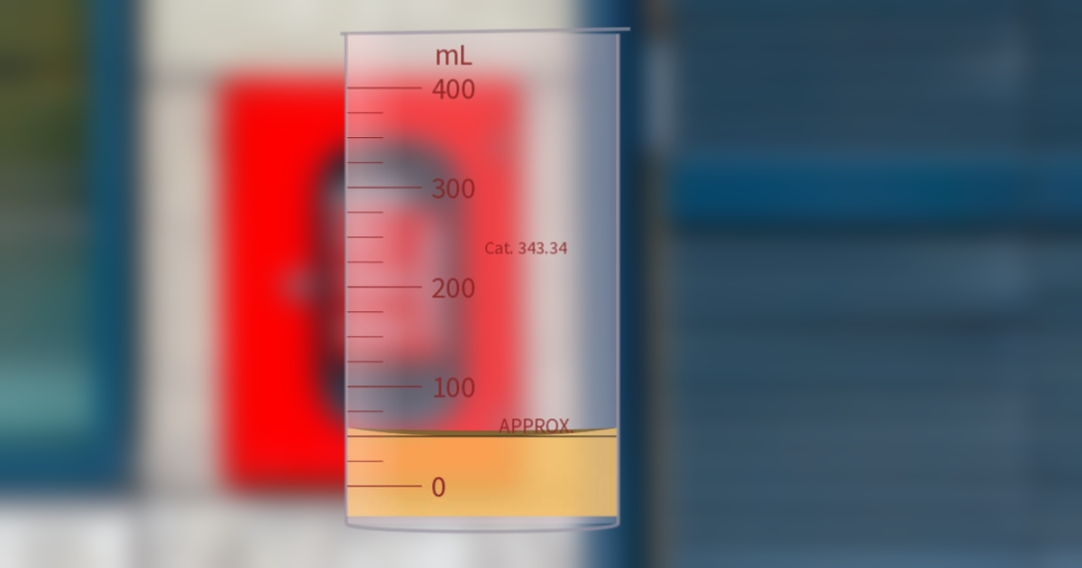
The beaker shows 50 mL
